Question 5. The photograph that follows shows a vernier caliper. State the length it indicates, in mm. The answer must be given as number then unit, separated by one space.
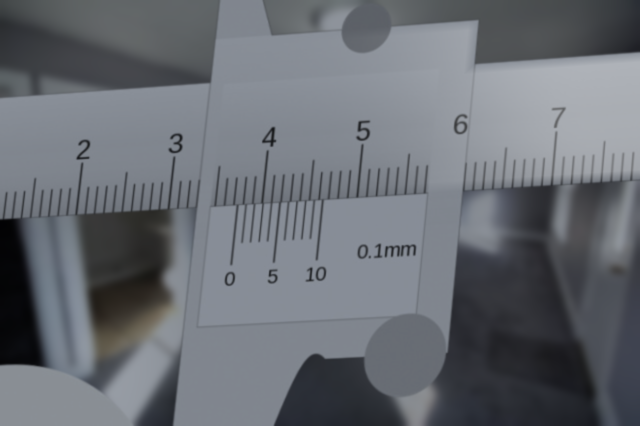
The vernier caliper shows 37.4 mm
